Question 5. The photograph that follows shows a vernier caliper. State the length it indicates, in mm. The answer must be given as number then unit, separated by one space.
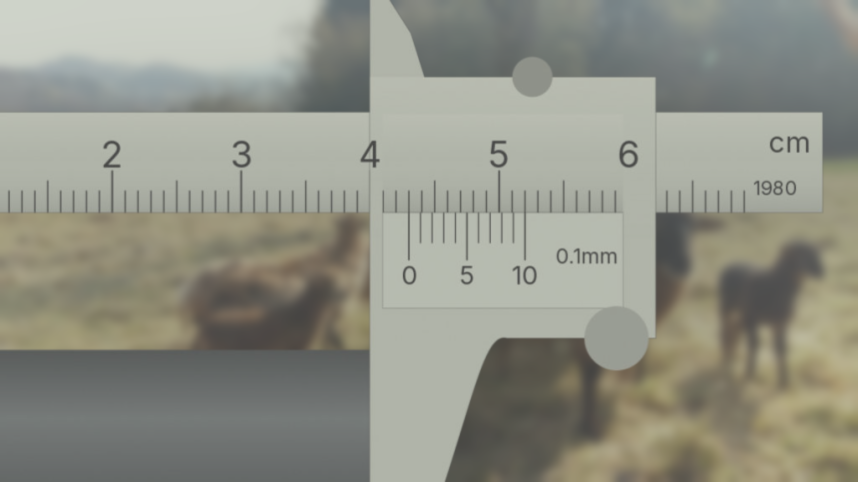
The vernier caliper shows 43.0 mm
